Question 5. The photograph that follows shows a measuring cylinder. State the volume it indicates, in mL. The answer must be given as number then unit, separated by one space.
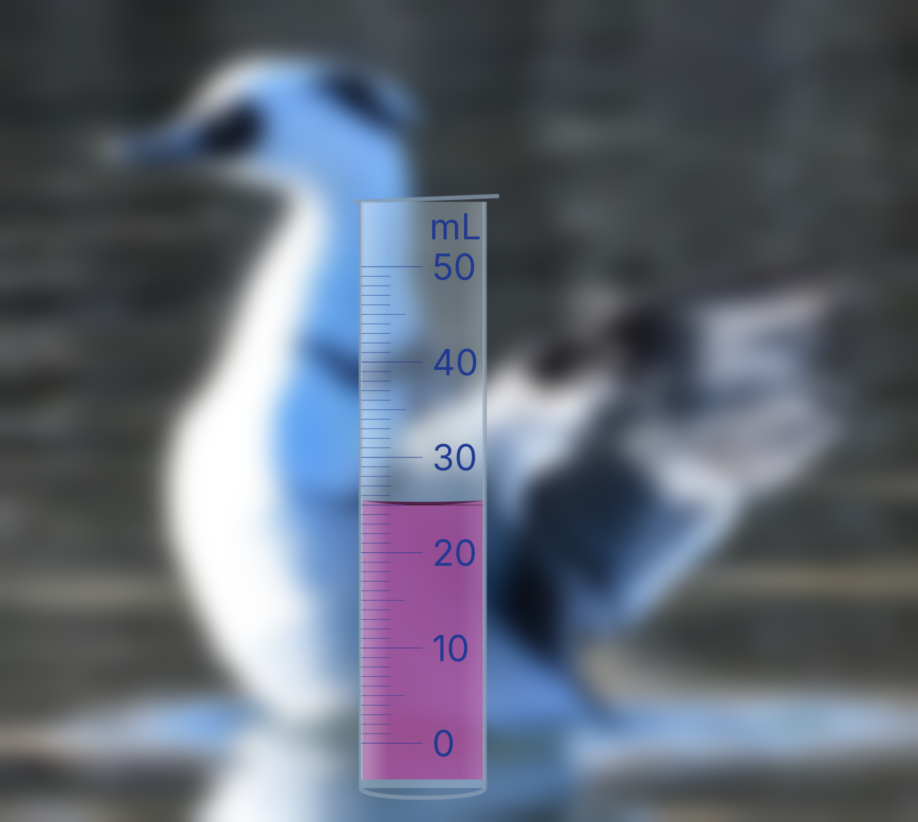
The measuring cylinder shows 25 mL
